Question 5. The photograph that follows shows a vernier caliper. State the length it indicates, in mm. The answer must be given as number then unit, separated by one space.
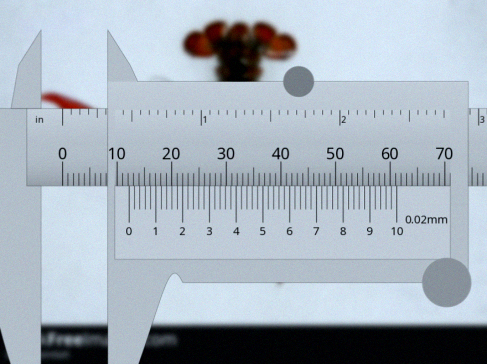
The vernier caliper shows 12.2 mm
